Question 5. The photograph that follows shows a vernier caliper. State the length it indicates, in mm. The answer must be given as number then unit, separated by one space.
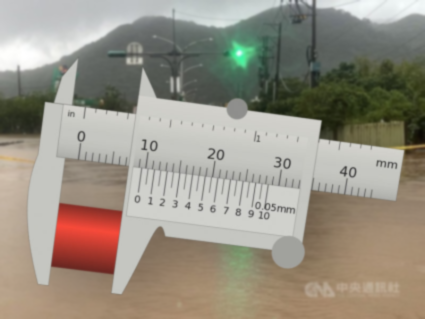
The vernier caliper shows 9.4 mm
